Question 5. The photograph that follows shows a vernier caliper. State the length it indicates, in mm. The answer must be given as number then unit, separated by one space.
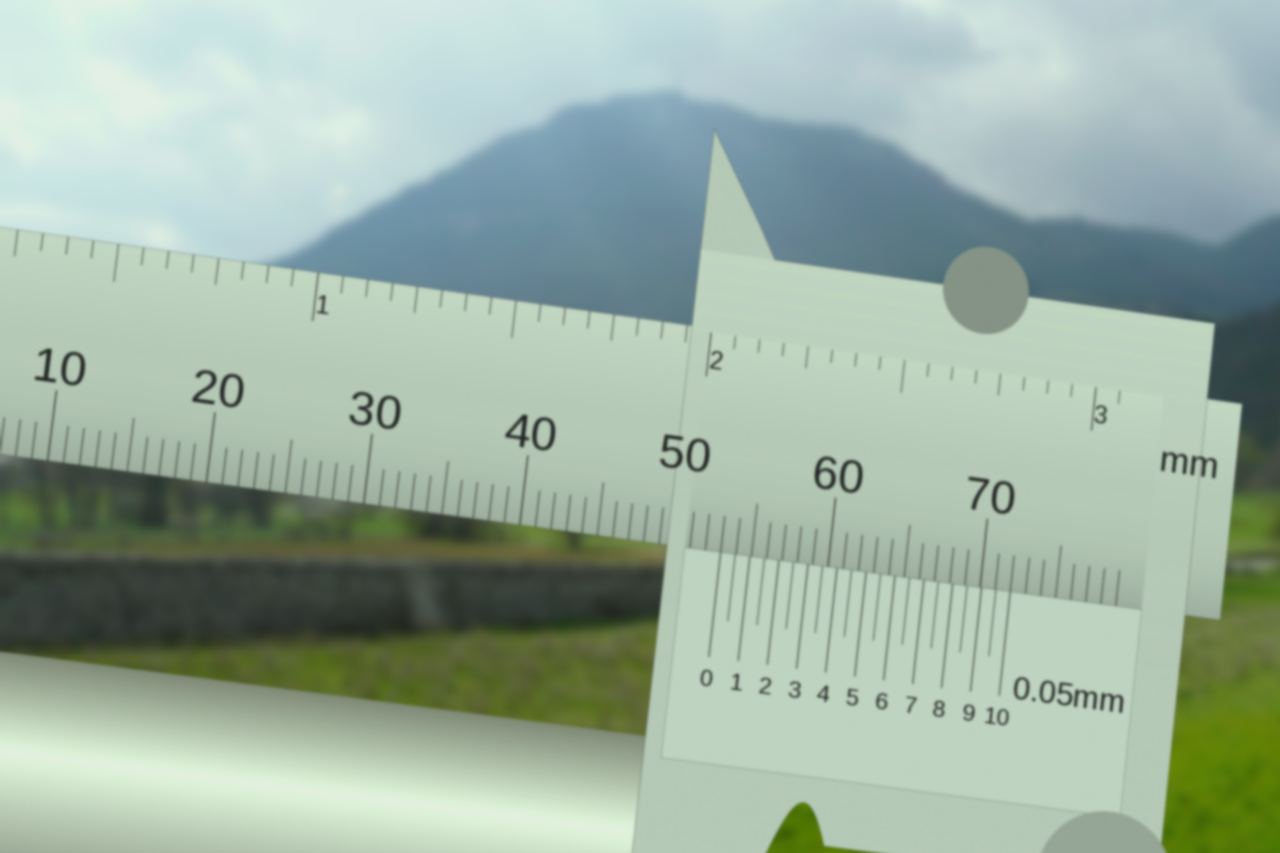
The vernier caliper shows 53.0 mm
